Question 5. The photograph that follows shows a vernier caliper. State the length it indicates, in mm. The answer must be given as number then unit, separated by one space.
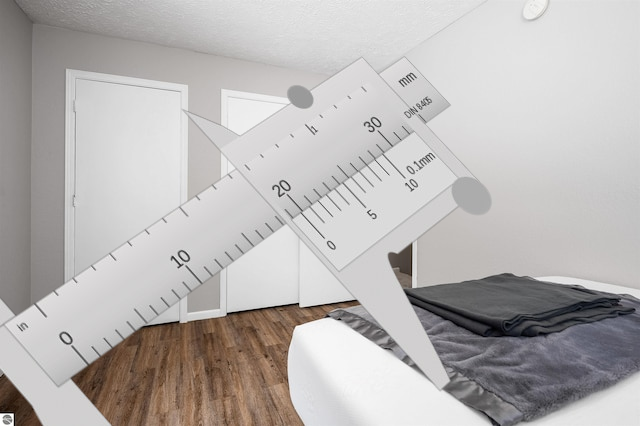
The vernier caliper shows 19.8 mm
